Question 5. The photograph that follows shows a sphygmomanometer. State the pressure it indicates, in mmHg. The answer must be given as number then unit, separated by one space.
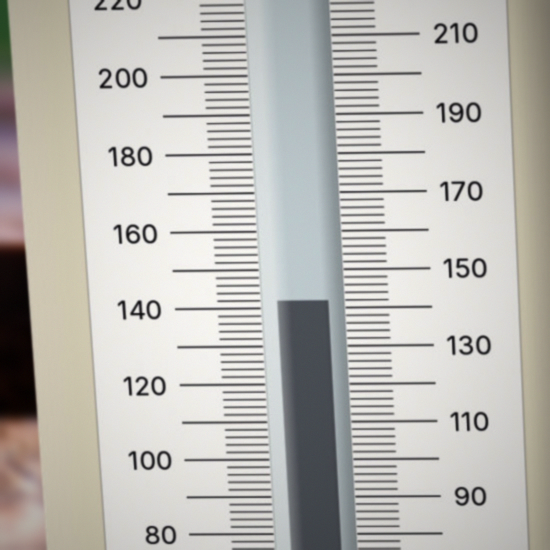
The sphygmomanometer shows 142 mmHg
